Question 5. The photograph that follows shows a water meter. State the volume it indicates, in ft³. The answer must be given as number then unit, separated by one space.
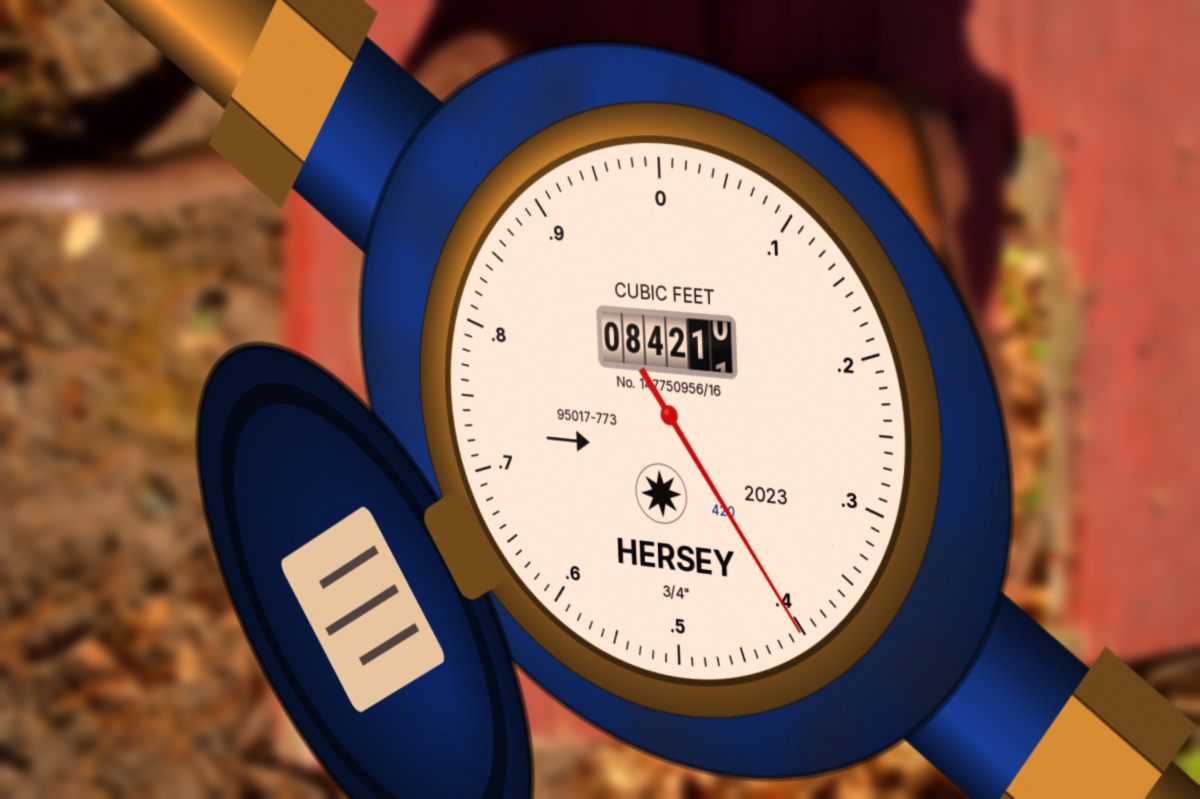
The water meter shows 84210.40 ft³
